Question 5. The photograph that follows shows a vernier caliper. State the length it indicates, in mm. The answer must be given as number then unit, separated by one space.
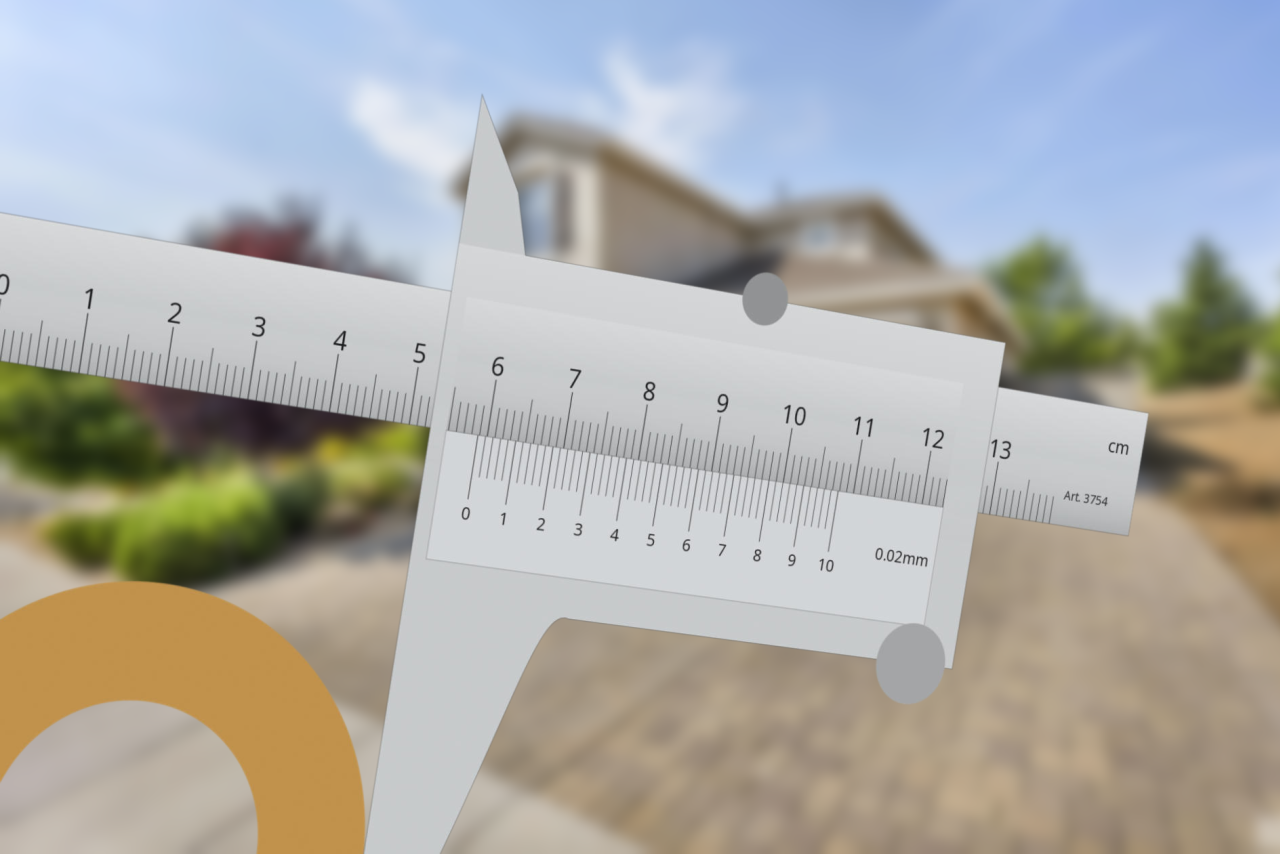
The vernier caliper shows 58.8 mm
